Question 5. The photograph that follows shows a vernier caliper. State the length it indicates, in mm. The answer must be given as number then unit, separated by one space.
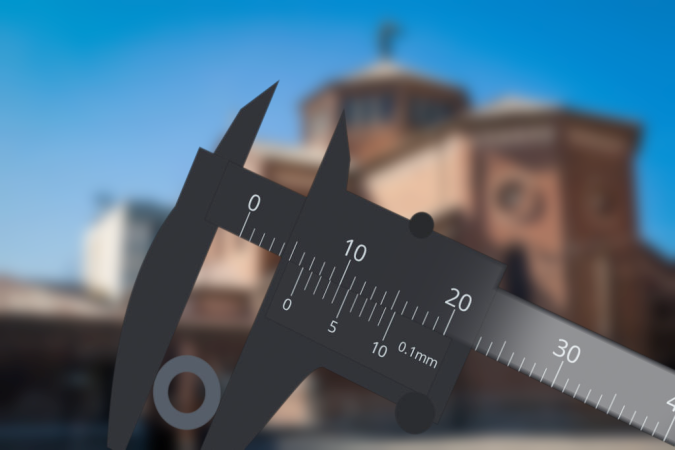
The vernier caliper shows 6.4 mm
